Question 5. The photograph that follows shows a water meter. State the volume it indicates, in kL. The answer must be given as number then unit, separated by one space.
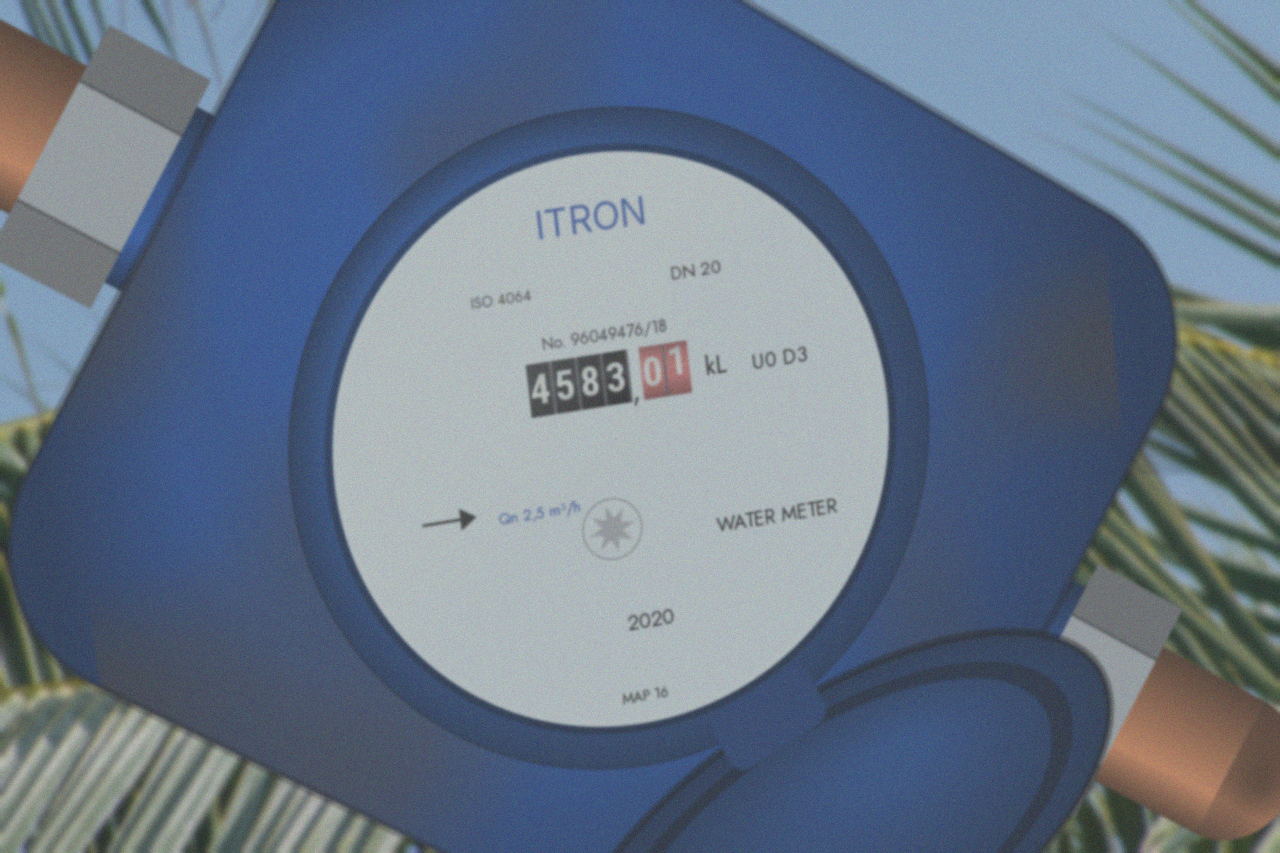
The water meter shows 4583.01 kL
